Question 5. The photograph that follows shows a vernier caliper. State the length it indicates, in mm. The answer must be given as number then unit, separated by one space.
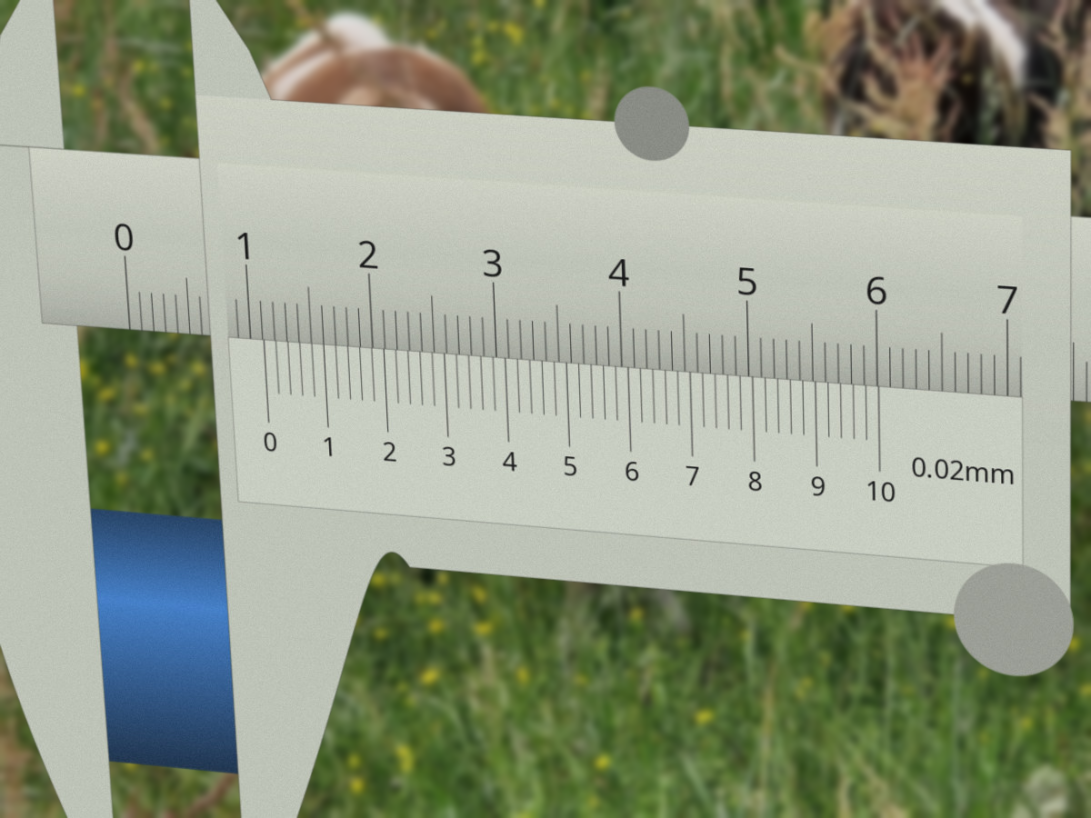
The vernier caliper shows 11.1 mm
